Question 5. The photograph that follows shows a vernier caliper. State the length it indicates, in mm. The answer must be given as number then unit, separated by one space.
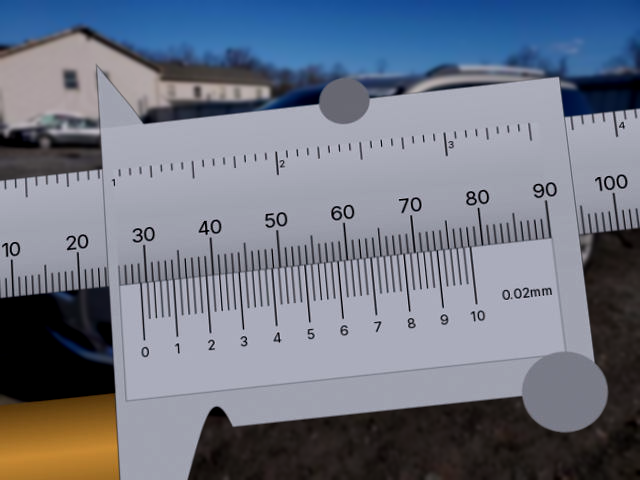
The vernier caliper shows 29.2 mm
